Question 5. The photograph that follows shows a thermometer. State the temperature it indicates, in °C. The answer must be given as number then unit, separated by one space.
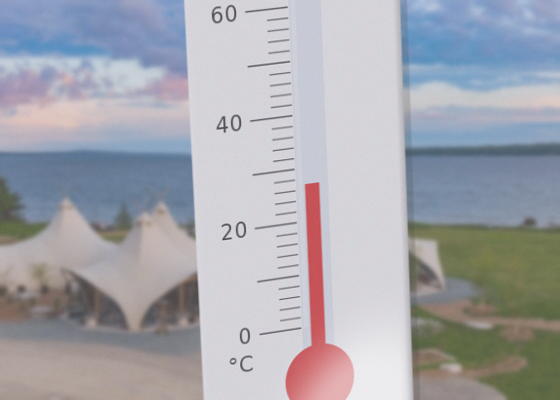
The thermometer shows 27 °C
